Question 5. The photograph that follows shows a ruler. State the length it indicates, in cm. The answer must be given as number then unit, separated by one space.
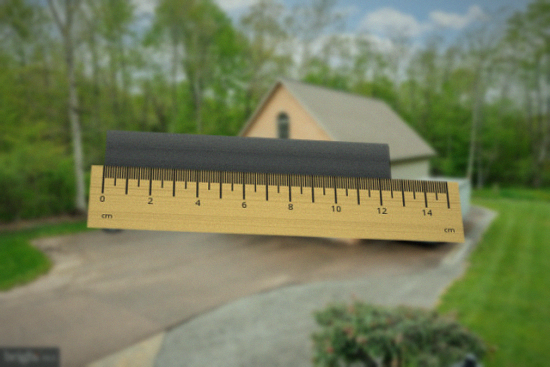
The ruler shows 12.5 cm
